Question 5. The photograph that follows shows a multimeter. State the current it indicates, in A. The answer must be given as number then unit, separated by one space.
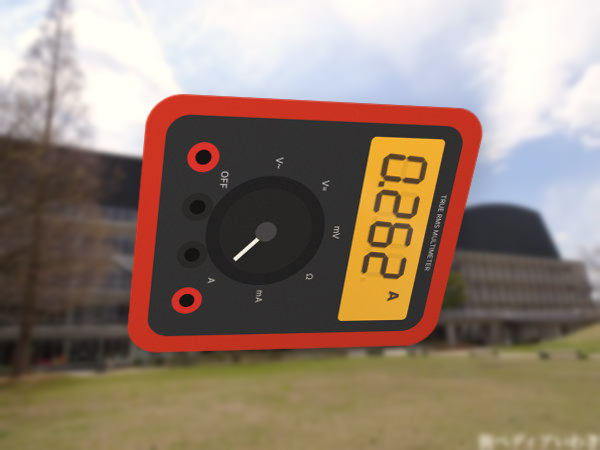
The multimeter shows 0.262 A
